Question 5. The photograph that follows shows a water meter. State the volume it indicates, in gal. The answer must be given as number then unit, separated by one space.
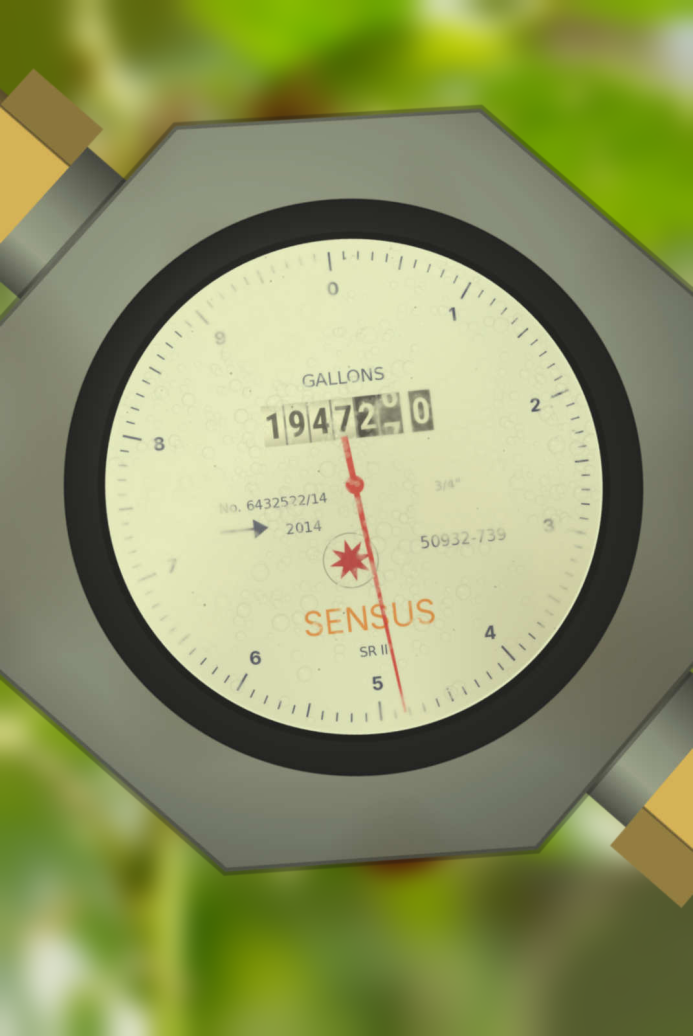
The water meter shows 1947264.8 gal
